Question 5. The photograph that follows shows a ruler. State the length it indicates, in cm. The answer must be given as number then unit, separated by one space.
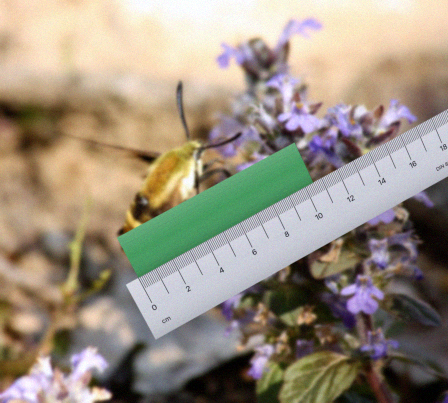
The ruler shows 10.5 cm
